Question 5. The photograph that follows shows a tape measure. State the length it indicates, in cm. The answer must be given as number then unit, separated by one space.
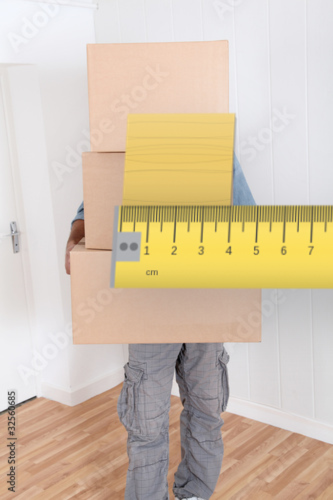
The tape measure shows 4 cm
